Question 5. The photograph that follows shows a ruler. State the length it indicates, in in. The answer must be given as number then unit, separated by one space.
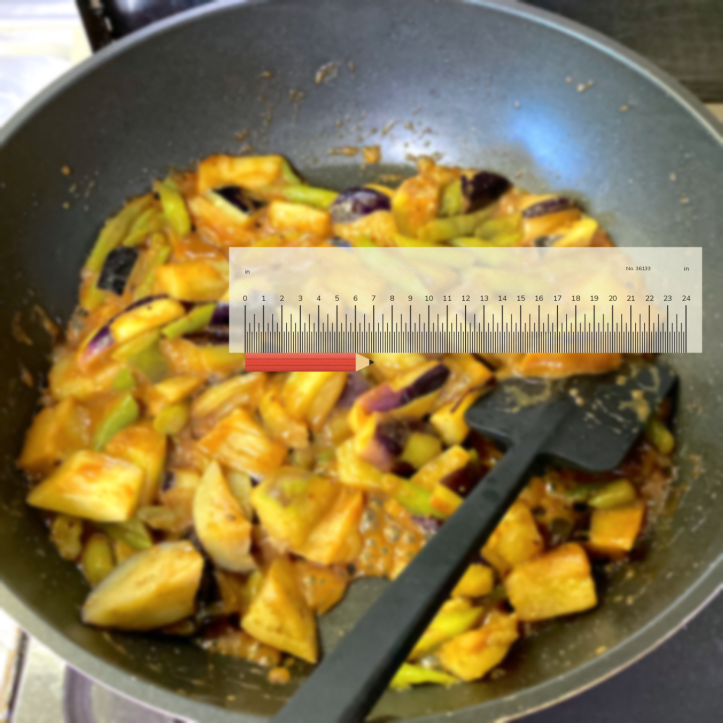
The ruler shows 7 in
